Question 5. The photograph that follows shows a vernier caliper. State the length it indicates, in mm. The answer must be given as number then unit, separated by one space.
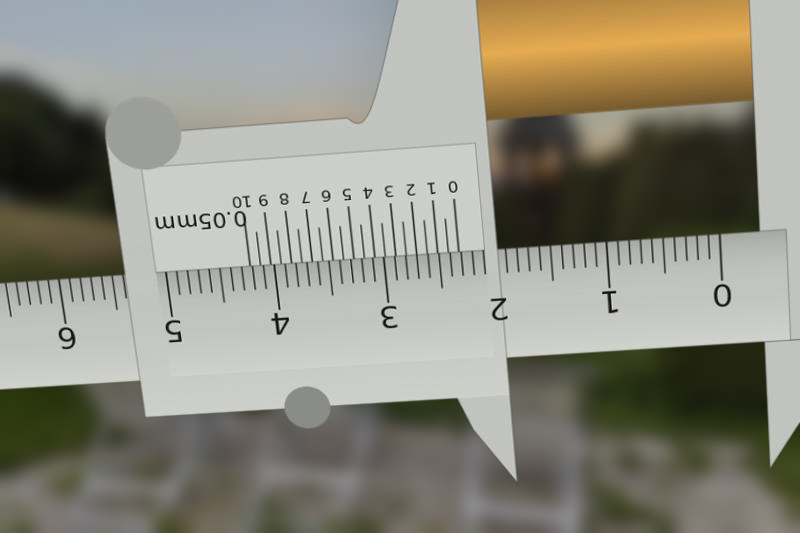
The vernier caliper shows 23.2 mm
